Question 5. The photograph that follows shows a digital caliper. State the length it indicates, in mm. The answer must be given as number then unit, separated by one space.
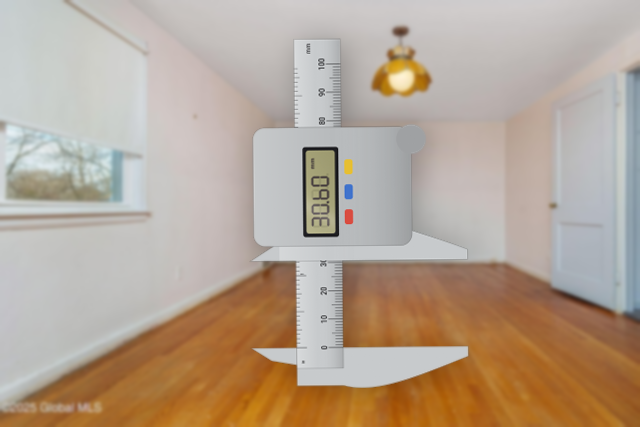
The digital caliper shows 30.60 mm
